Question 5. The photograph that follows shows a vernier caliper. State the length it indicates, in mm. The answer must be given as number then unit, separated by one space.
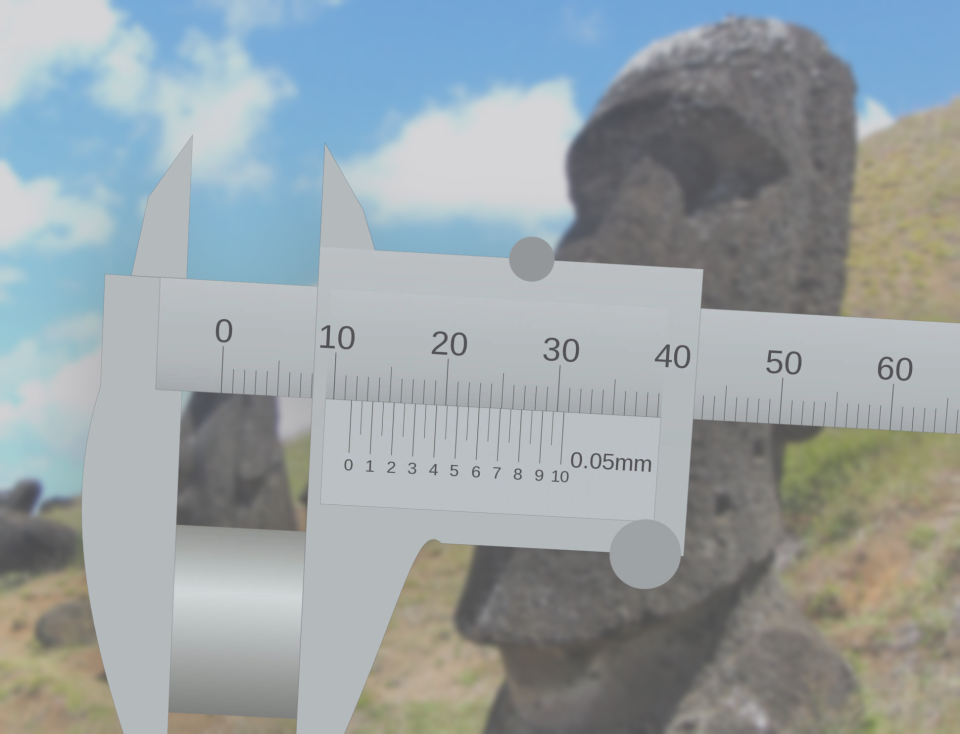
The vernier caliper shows 11.6 mm
